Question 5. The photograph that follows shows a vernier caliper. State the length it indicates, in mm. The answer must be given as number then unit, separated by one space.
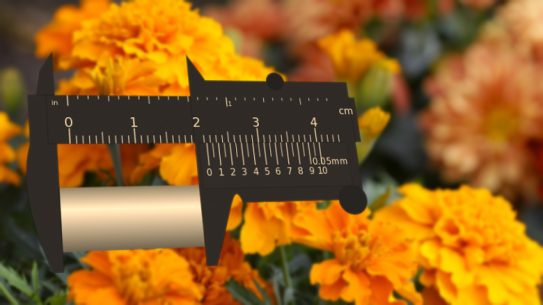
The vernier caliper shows 21.4 mm
